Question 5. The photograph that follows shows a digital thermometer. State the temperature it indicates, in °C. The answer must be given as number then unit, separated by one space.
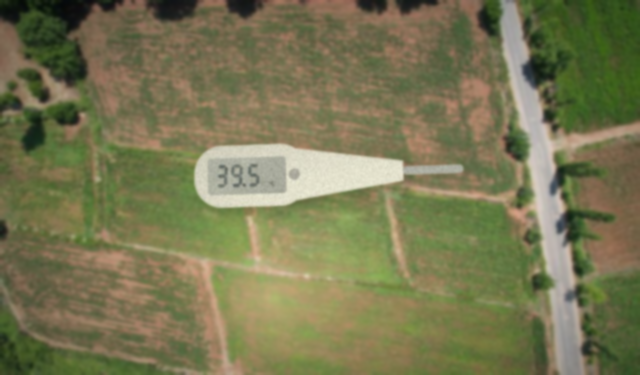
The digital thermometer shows 39.5 °C
